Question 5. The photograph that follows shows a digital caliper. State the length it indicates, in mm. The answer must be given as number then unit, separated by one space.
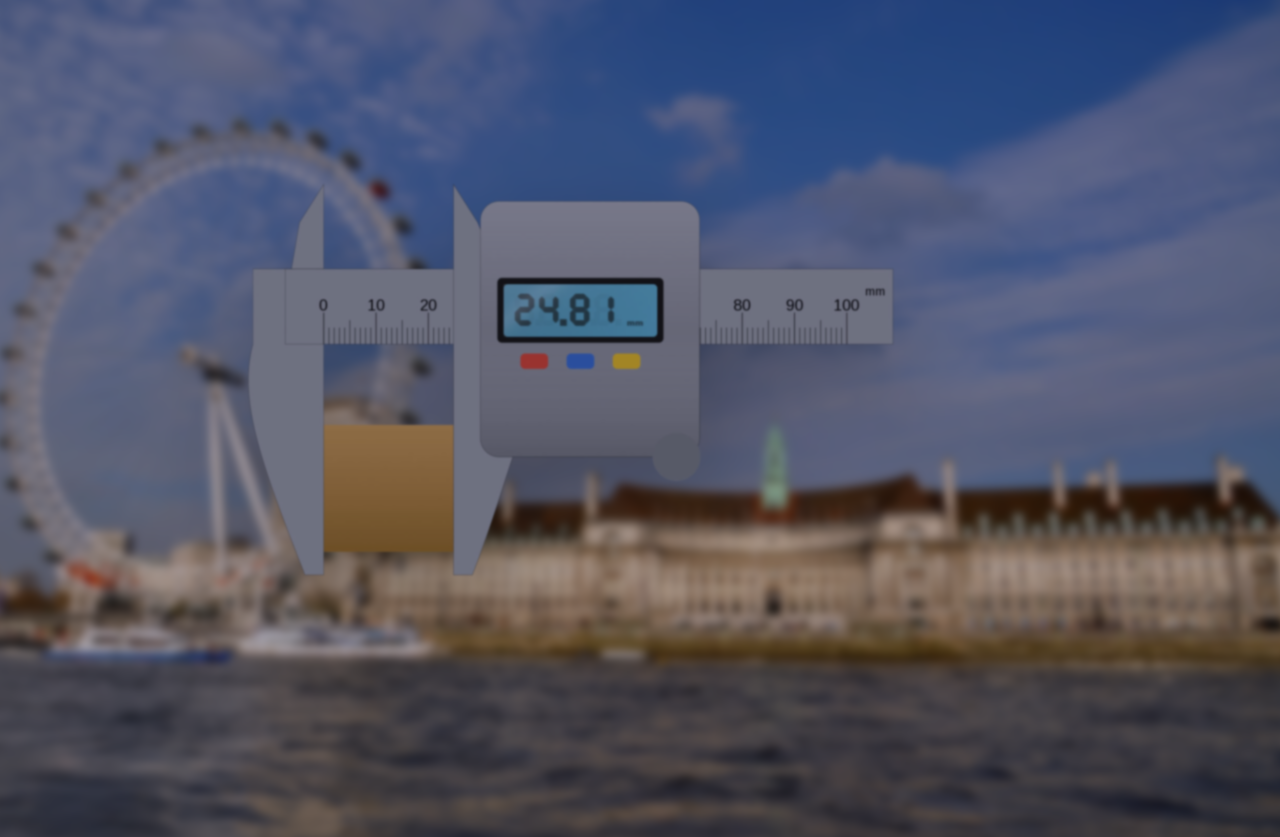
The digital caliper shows 24.81 mm
